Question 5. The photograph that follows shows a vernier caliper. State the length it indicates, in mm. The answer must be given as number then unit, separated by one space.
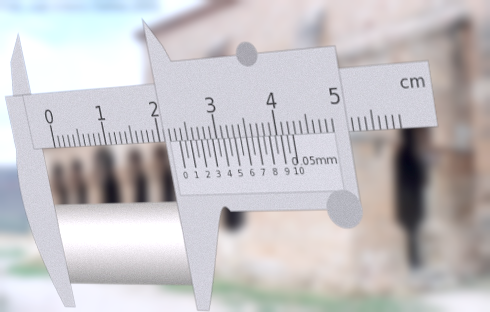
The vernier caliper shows 23.6 mm
